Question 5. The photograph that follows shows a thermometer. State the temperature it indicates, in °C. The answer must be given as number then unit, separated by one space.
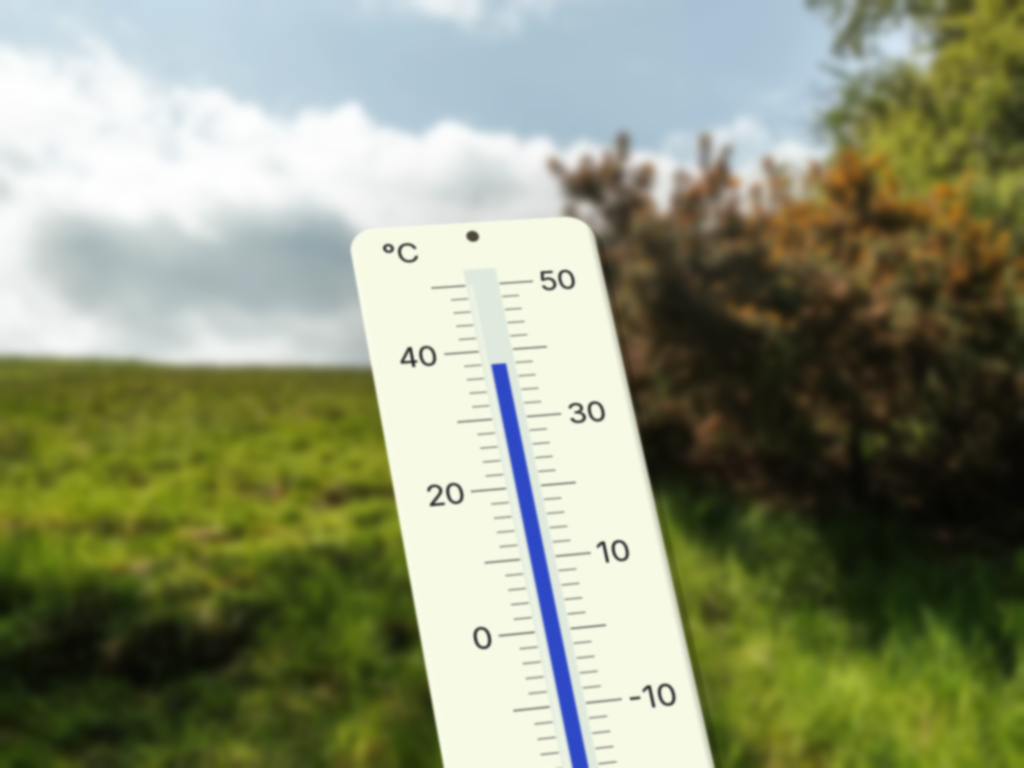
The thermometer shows 38 °C
